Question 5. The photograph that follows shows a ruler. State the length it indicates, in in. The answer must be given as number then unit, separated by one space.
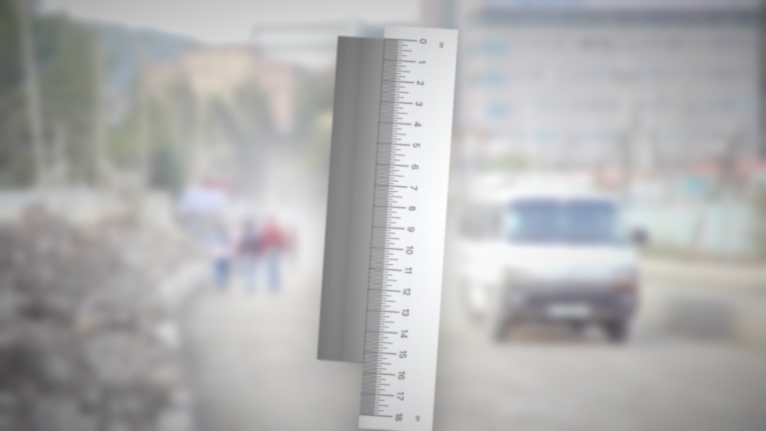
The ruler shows 15.5 in
